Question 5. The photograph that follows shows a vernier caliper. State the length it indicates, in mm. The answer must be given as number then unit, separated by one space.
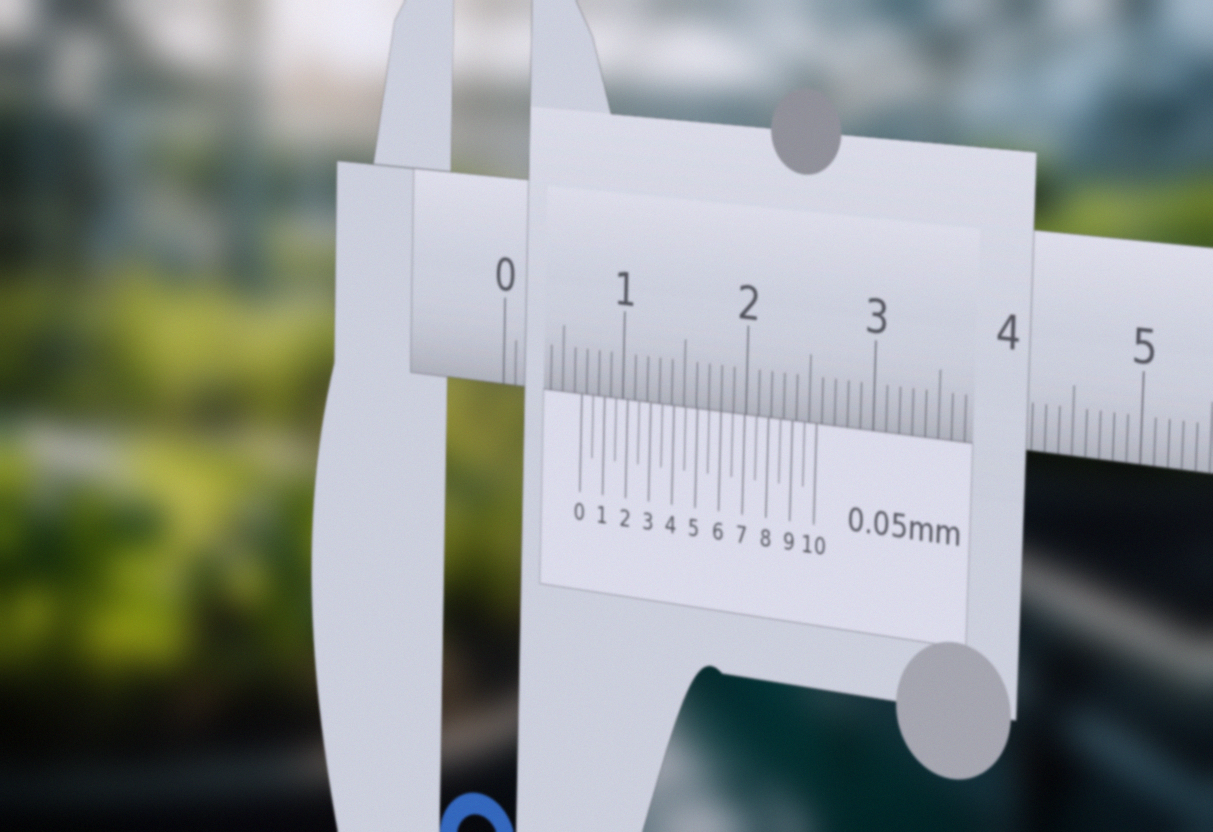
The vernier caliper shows 6.6 mm
